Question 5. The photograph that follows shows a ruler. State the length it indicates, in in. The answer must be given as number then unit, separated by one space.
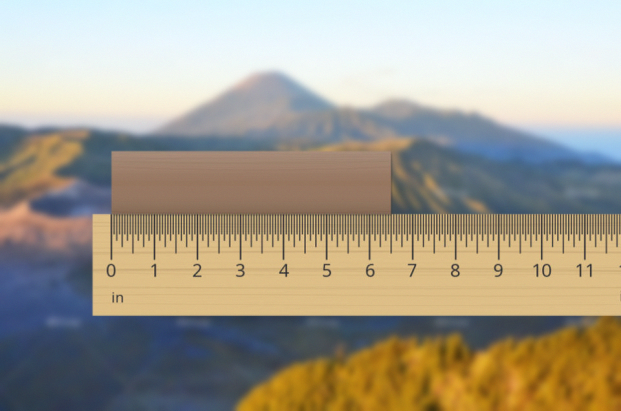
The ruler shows 6.5 in
